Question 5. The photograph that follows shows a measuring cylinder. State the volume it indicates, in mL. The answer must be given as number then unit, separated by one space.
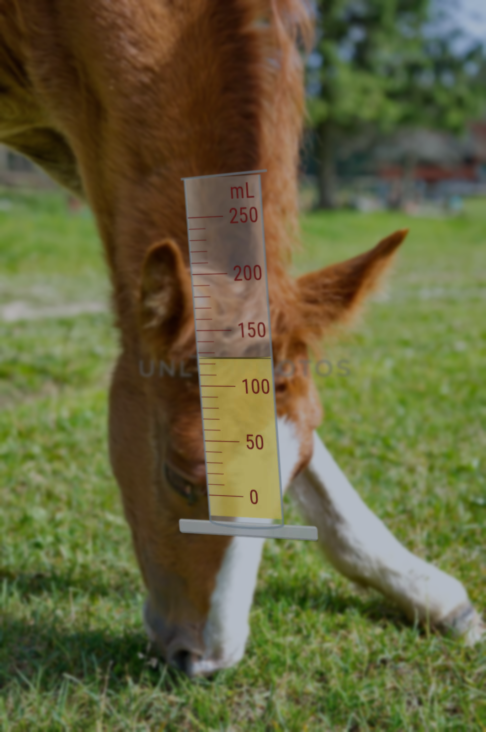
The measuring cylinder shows 125 mL
